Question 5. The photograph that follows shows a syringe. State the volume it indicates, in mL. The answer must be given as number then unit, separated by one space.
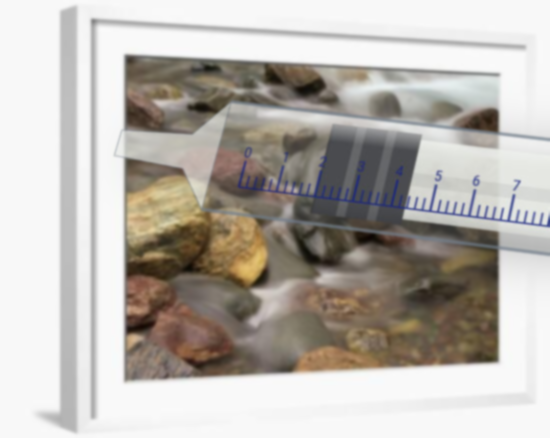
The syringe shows 2 mL
